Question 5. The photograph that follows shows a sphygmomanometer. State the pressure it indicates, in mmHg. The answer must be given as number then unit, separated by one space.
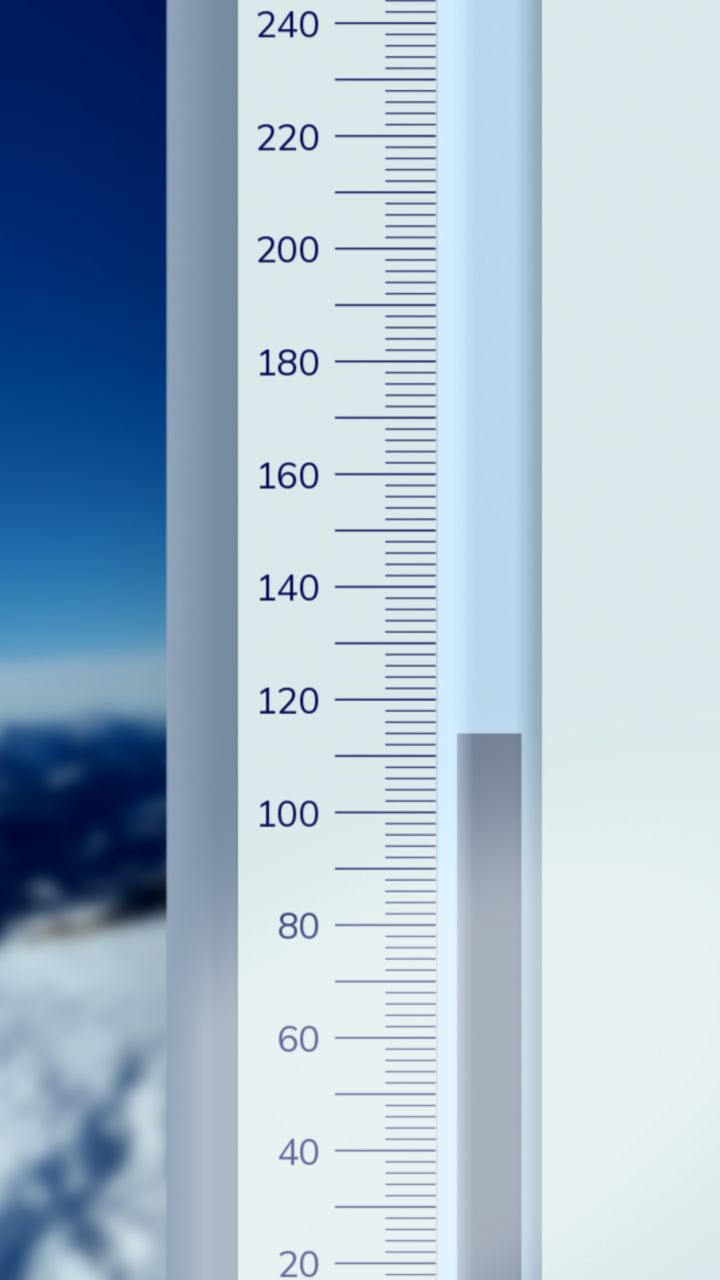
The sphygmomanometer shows 114 mmHg
